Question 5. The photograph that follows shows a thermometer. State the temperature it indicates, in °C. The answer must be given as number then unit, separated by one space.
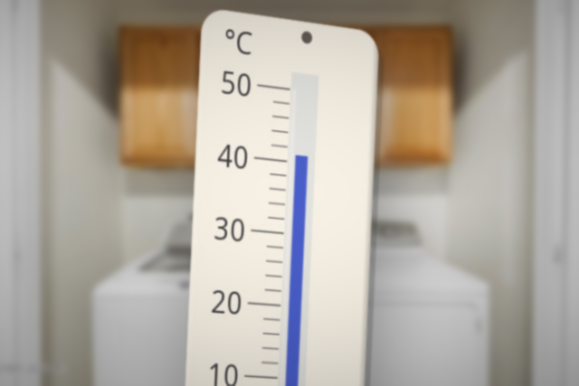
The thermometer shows 41 °C
